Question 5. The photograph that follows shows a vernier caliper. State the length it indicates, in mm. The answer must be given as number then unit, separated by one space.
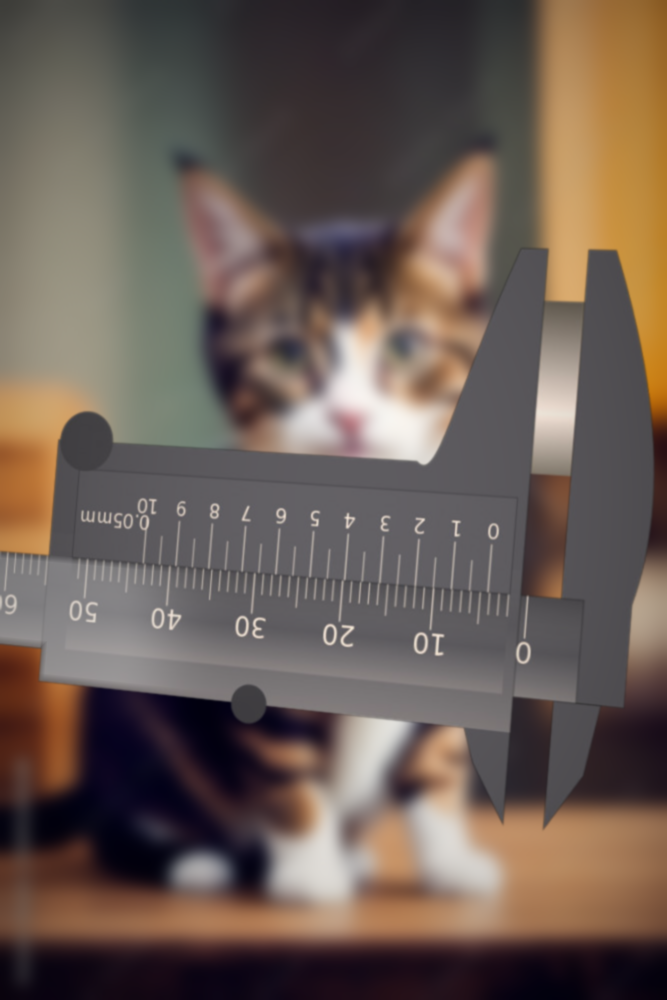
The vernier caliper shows 4.2 mm
